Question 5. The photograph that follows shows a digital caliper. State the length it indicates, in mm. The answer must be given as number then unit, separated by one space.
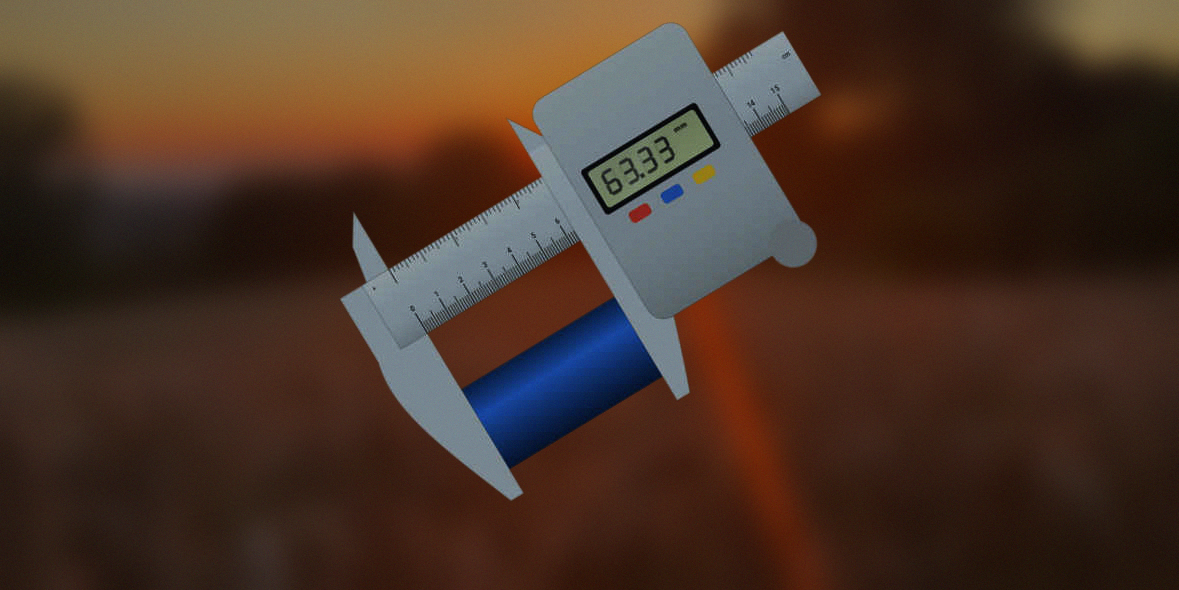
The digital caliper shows 63.33 mm
